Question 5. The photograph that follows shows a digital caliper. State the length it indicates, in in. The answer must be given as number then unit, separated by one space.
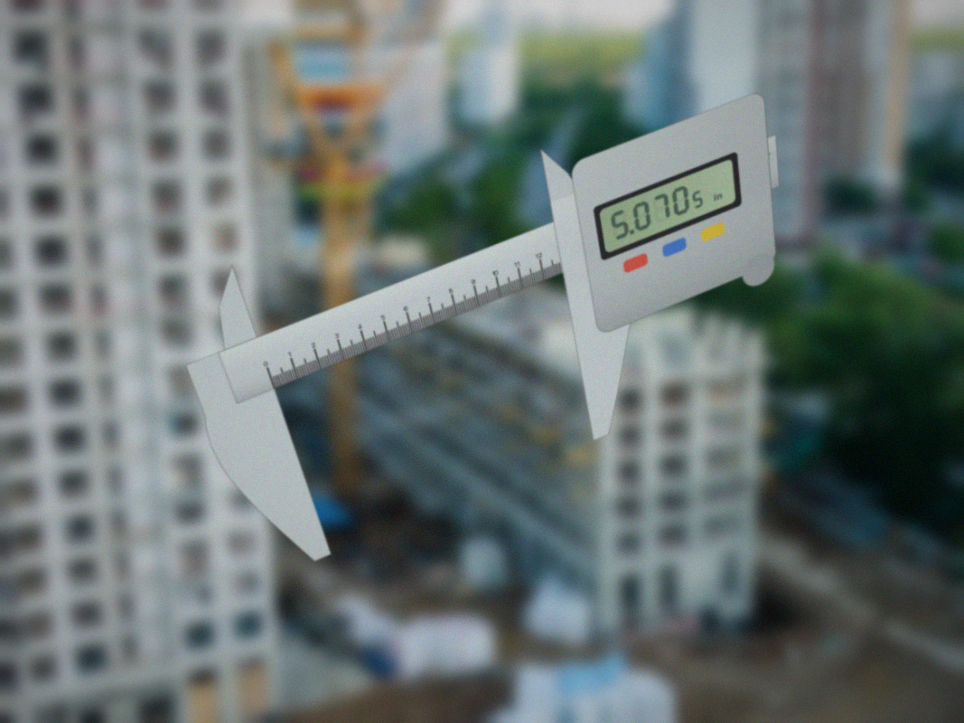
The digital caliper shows 5.0705 in
